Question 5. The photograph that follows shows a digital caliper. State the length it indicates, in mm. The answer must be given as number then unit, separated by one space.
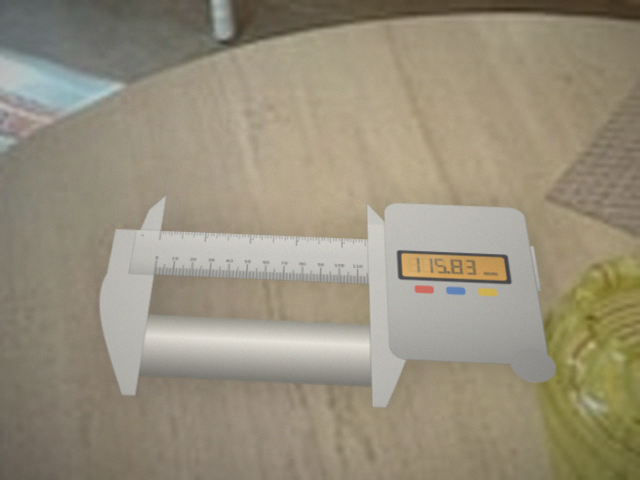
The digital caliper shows 115.83 mm
